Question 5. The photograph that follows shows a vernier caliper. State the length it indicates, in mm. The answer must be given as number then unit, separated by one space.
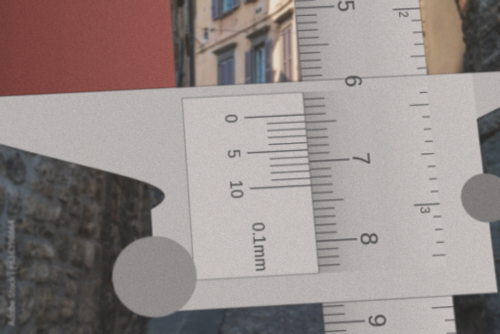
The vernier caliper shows 64.0 mm
